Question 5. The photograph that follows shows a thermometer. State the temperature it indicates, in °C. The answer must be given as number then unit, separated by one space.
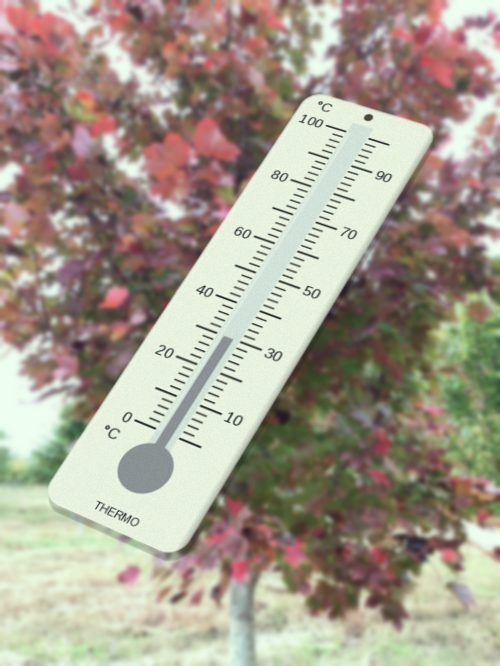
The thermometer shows 30 °C
